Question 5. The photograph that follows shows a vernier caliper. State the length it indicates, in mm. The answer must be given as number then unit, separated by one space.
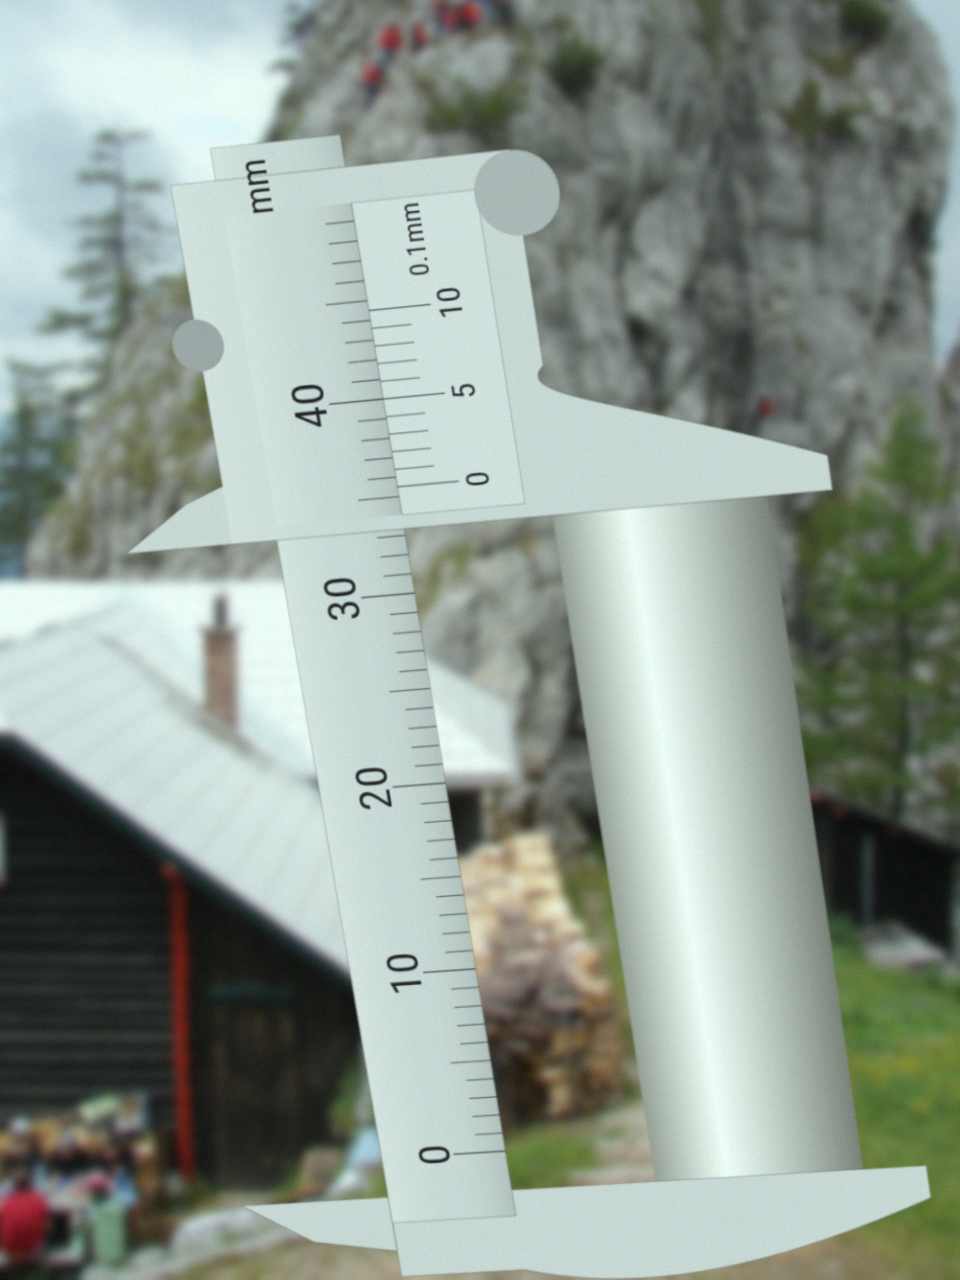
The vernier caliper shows 35.5 mm
